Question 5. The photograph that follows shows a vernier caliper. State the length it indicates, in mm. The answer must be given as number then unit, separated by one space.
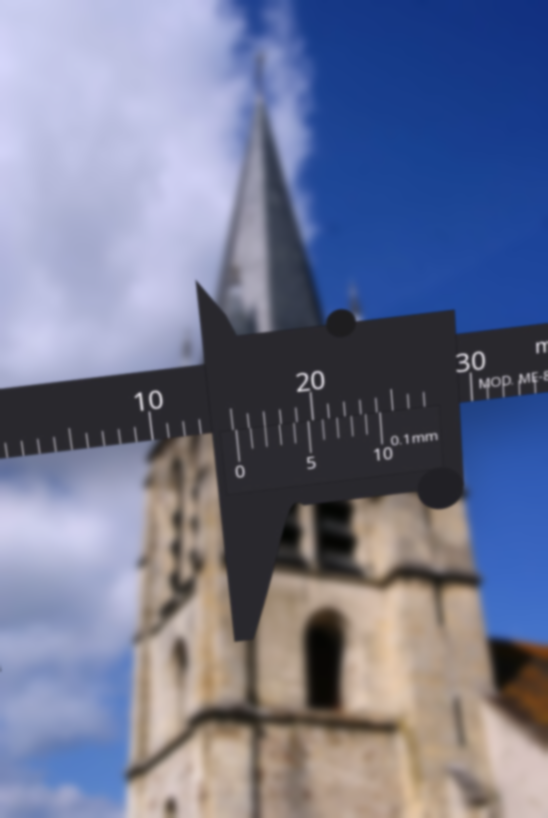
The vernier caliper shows 15.2 mm
